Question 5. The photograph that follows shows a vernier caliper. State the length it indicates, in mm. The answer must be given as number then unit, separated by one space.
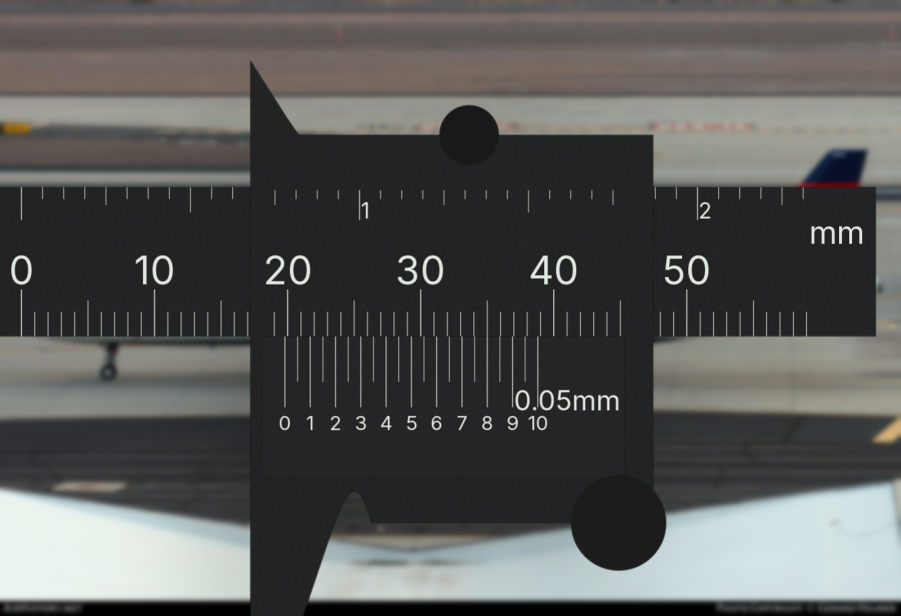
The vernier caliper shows 19.8 mm
